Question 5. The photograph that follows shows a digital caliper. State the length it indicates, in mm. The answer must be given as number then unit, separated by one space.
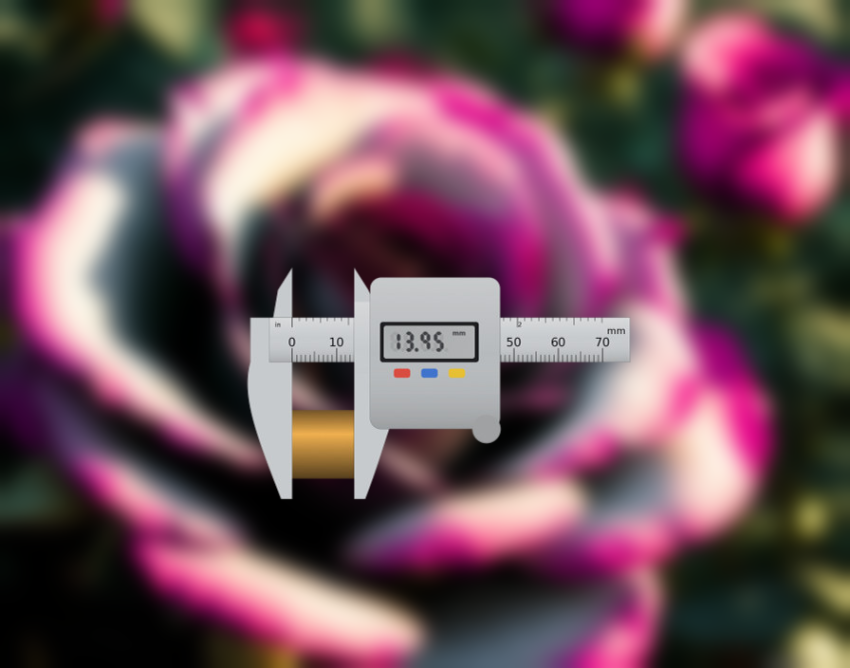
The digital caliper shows 13.95 mm
